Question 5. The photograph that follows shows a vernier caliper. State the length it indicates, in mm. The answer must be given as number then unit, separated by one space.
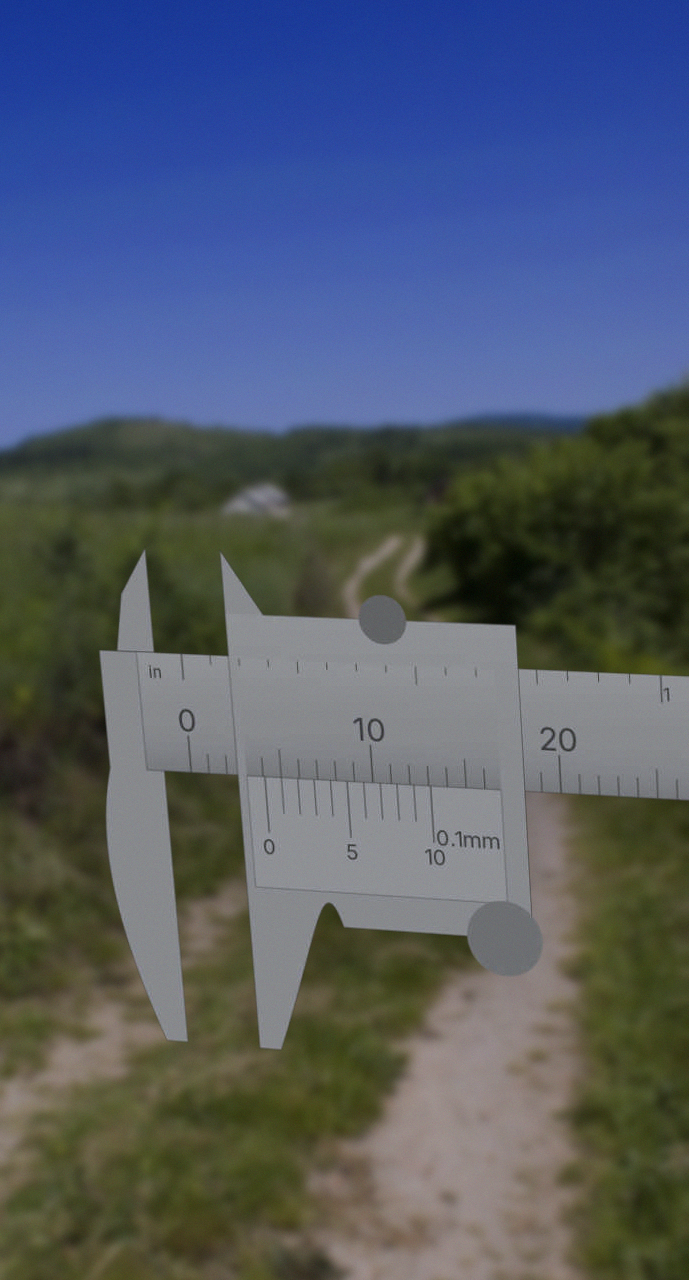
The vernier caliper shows 4.1 mm
